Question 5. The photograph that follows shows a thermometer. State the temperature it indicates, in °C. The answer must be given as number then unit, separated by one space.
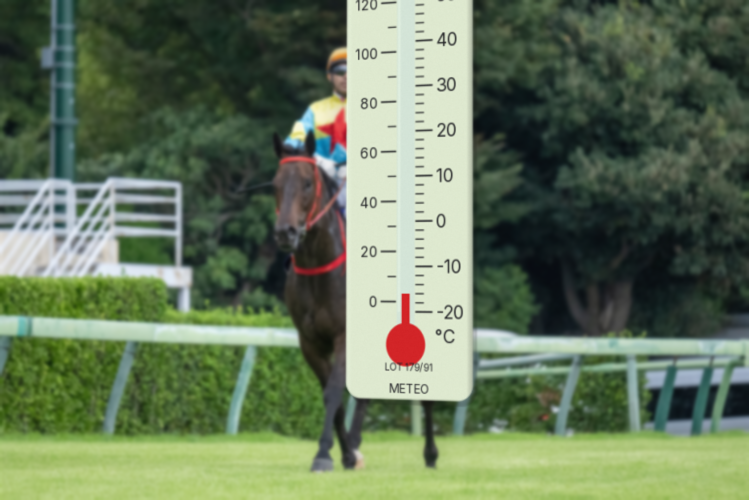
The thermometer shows -16 °C
